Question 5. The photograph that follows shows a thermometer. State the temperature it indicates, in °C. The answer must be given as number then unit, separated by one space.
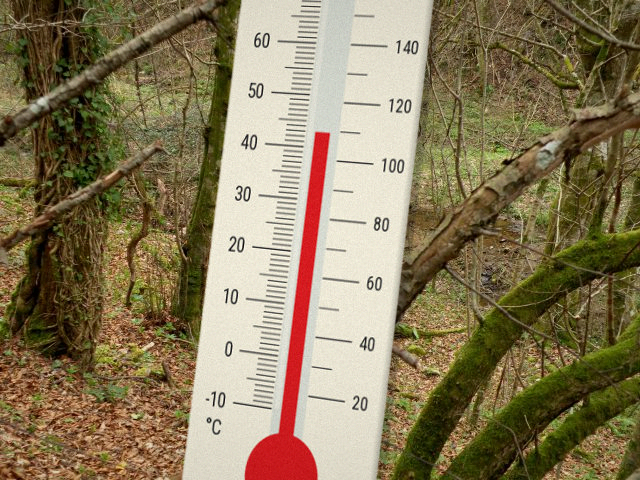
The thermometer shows 43 °C
